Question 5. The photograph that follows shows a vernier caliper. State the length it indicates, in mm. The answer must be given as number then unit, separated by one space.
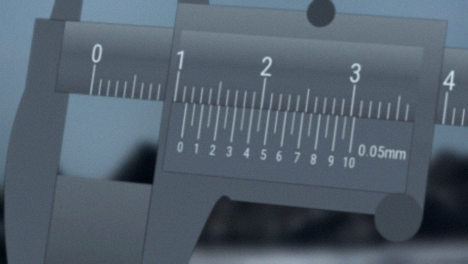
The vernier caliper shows 11.4 mm
